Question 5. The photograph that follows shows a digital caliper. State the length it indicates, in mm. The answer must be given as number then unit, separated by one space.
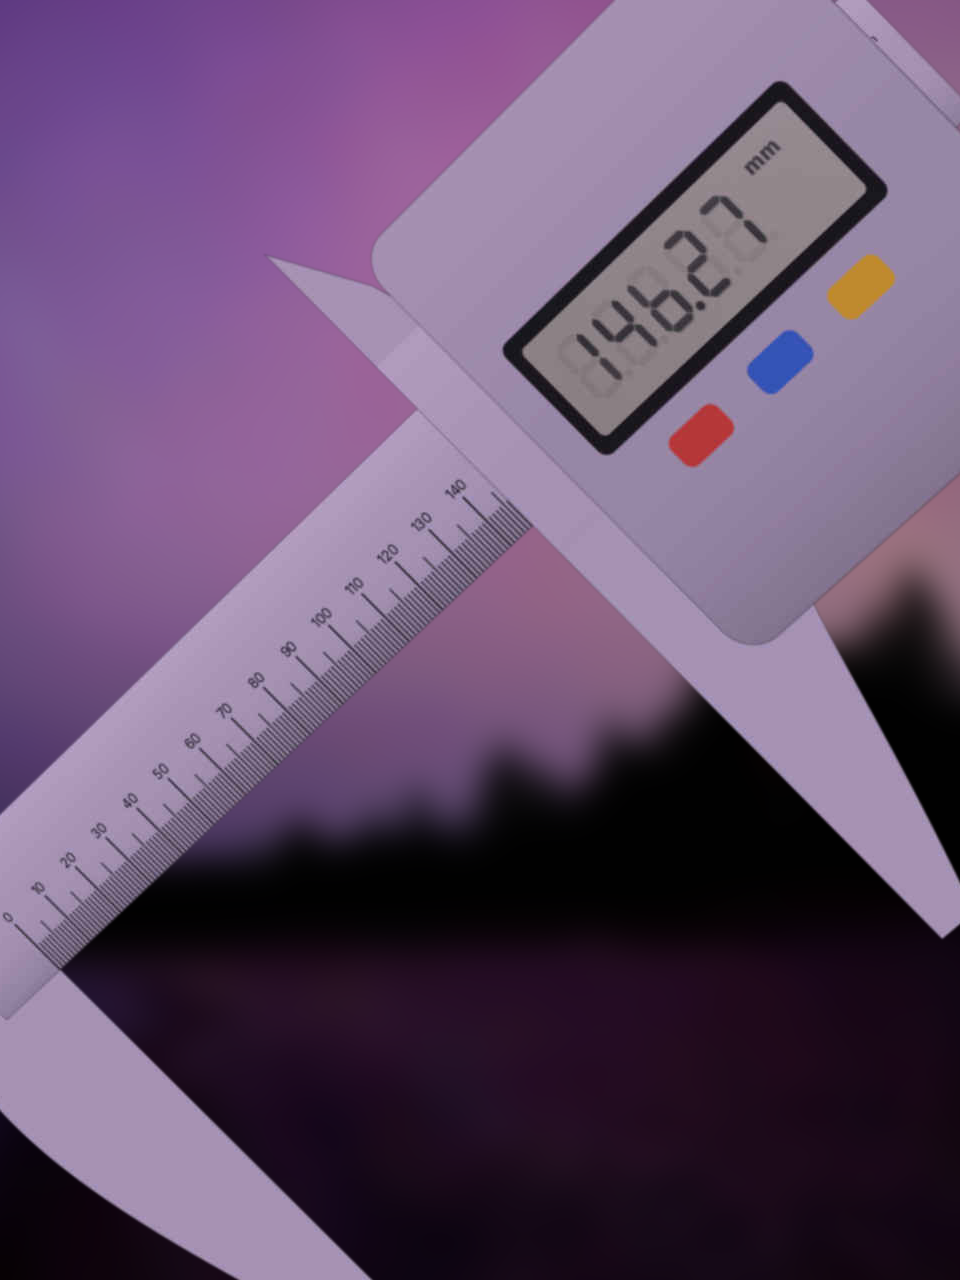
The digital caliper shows 146.27 mm
